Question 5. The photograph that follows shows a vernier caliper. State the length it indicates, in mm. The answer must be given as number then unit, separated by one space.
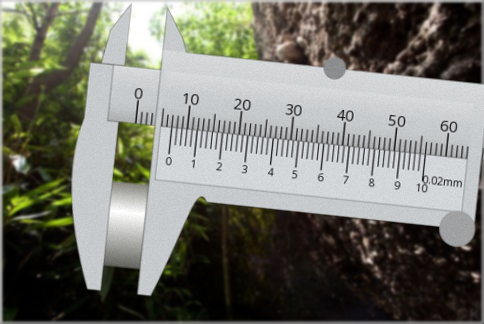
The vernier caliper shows 7.0 mm
